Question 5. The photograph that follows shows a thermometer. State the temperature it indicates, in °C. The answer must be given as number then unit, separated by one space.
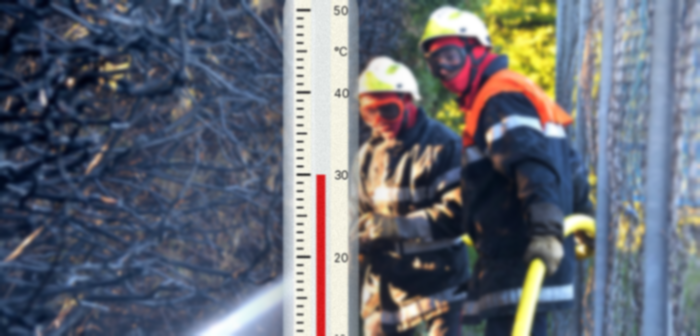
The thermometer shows 30 °C
